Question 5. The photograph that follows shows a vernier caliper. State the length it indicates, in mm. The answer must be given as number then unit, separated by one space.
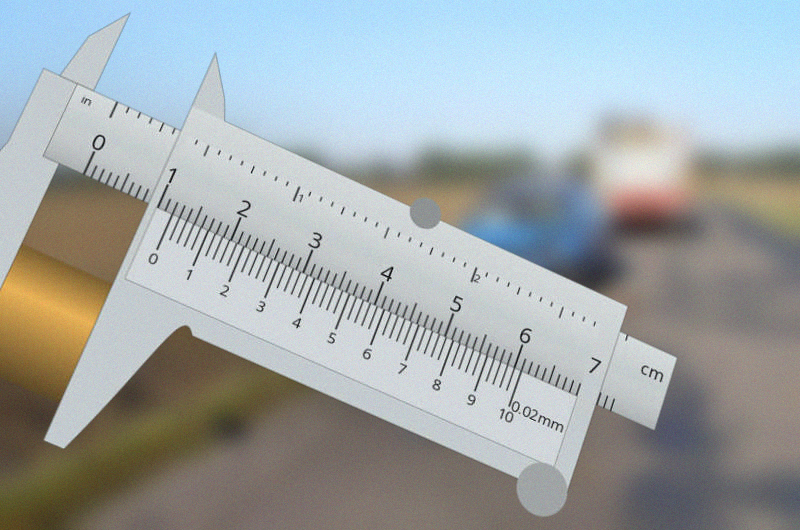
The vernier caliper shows 12.0 mm
